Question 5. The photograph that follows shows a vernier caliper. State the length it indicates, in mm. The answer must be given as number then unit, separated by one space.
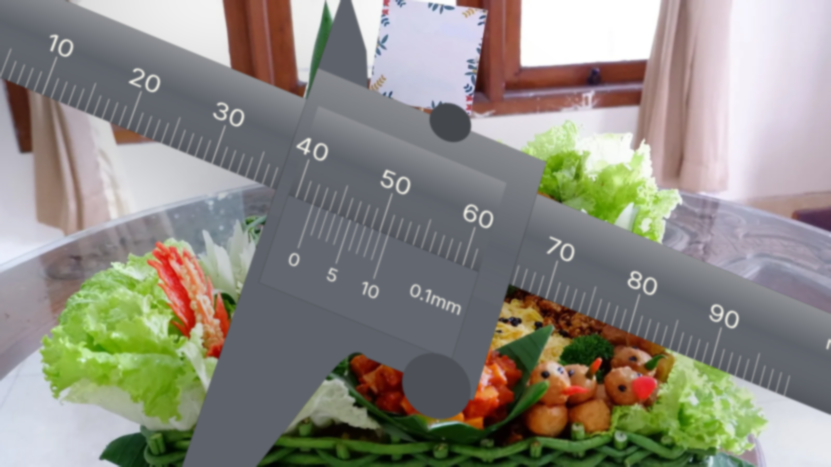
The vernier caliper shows 42.0 mm
